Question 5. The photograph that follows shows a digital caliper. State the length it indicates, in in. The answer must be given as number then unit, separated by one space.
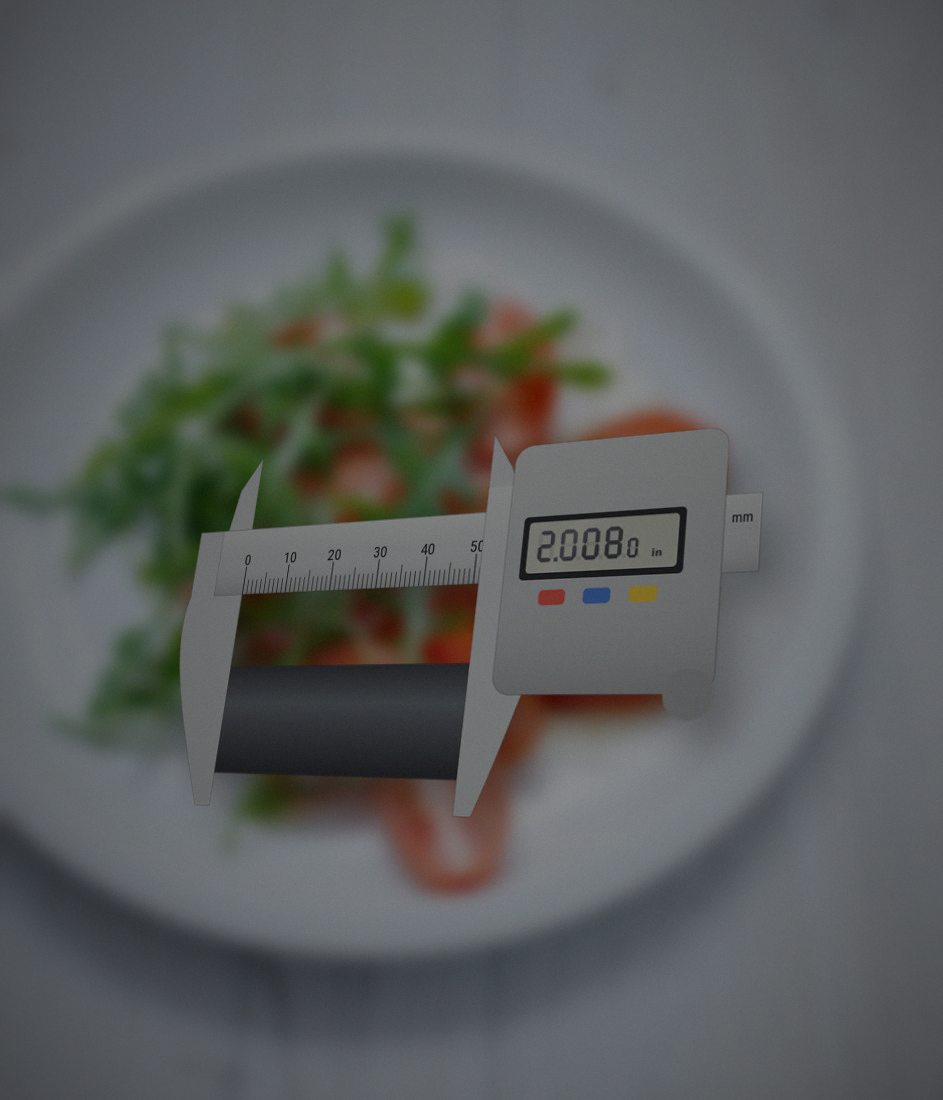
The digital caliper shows 2.0080 in
